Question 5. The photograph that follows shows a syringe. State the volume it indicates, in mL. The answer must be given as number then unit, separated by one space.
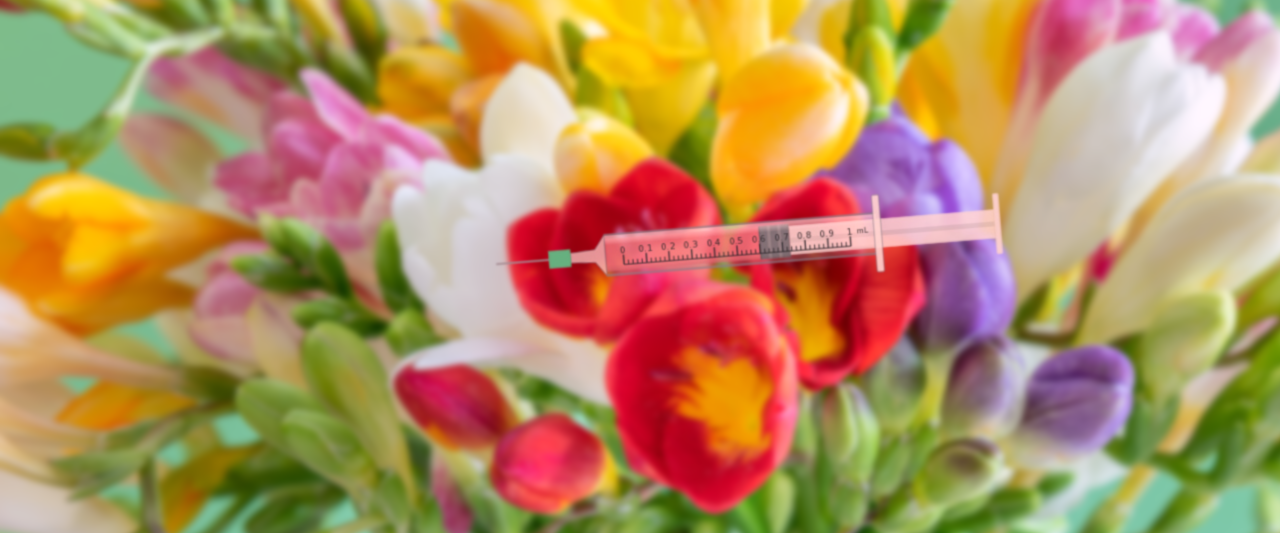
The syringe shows 0.6 mL
